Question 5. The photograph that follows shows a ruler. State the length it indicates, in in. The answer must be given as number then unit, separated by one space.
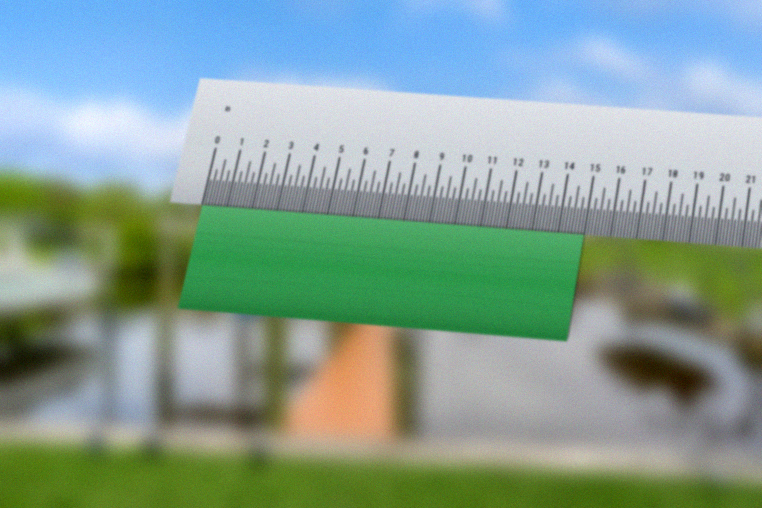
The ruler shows 15 in
